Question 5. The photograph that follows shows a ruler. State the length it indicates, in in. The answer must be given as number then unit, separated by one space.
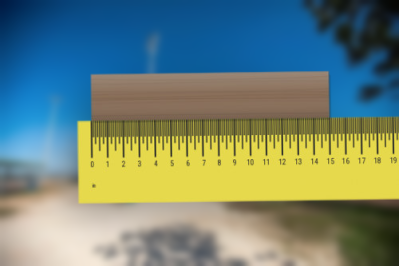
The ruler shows 15 in
